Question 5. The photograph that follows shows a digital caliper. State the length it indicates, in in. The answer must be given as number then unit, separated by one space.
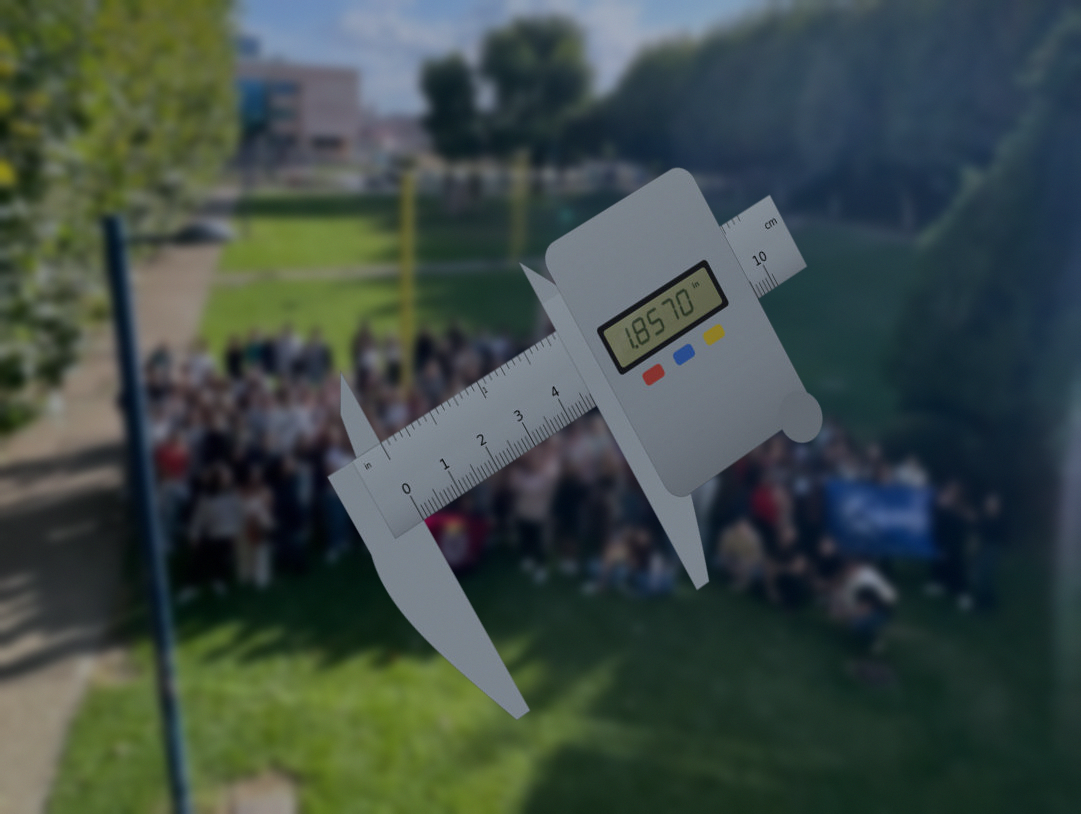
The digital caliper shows 1.8570 in
